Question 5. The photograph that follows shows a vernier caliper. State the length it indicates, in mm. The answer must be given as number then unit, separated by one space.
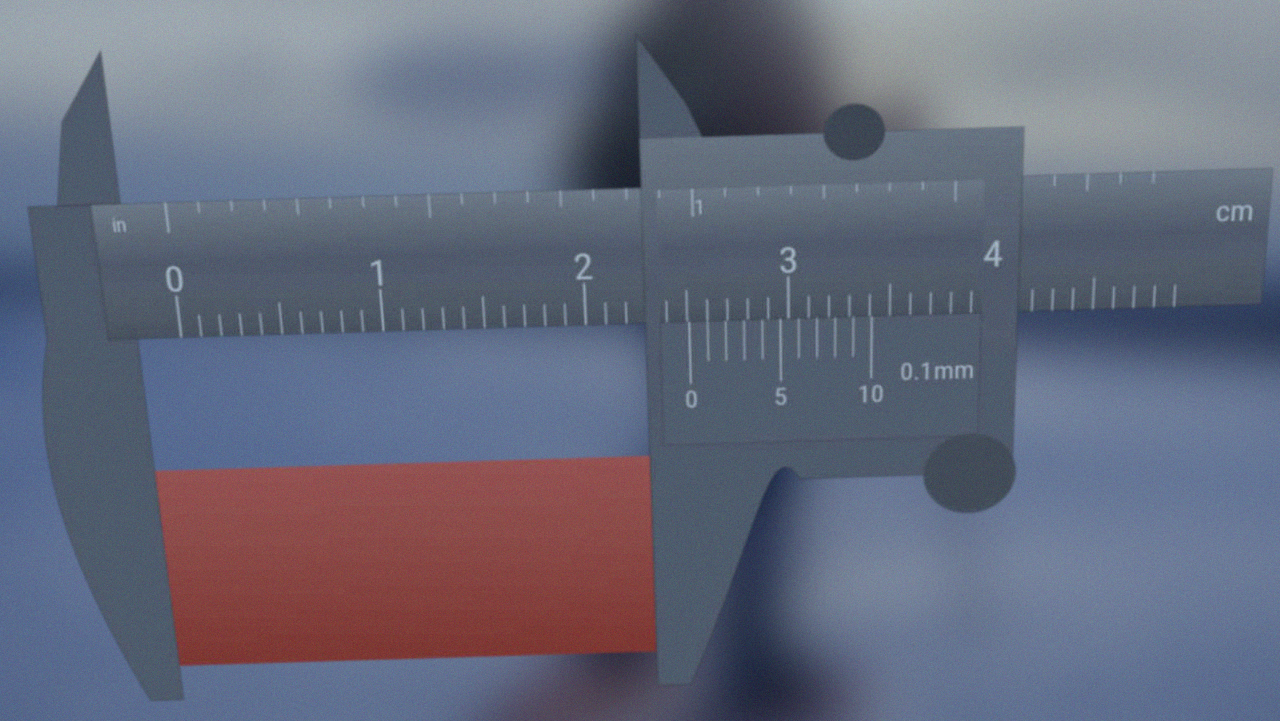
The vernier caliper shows 25.1 mm
